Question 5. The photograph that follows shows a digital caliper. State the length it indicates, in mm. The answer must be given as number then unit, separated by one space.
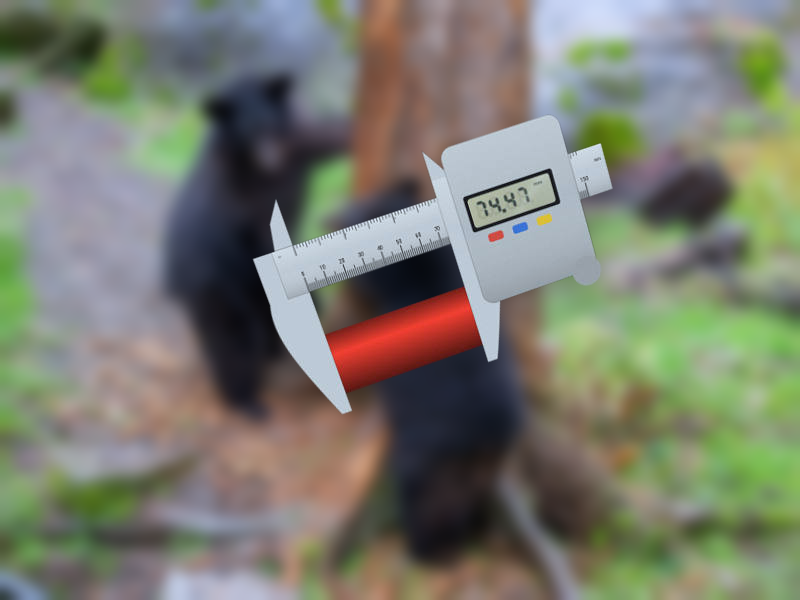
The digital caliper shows 74.47 mm
